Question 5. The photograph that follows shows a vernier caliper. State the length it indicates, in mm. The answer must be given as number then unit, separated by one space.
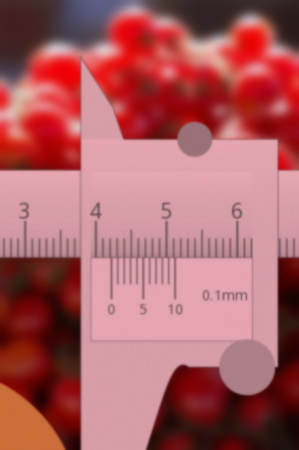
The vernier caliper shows 42.2 mm
